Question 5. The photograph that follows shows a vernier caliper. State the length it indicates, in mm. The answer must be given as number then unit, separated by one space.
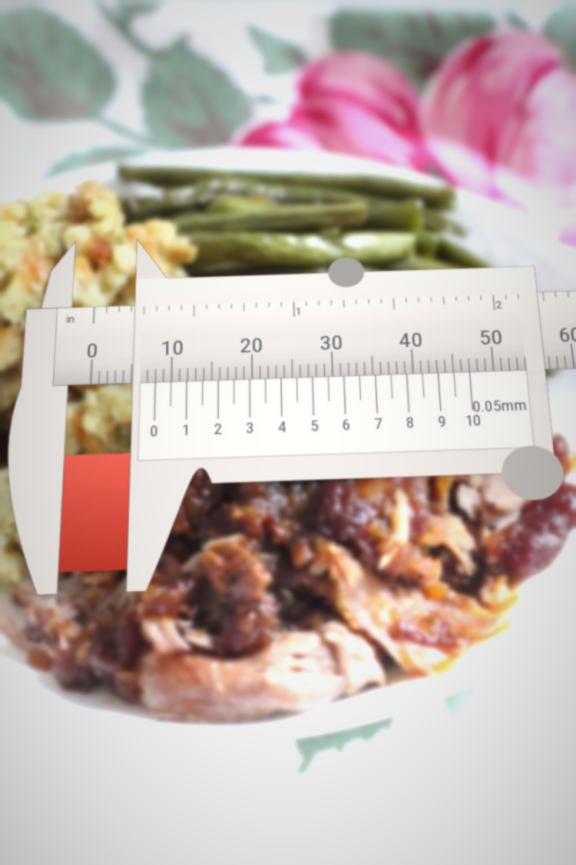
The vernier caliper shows 8.0 mm
